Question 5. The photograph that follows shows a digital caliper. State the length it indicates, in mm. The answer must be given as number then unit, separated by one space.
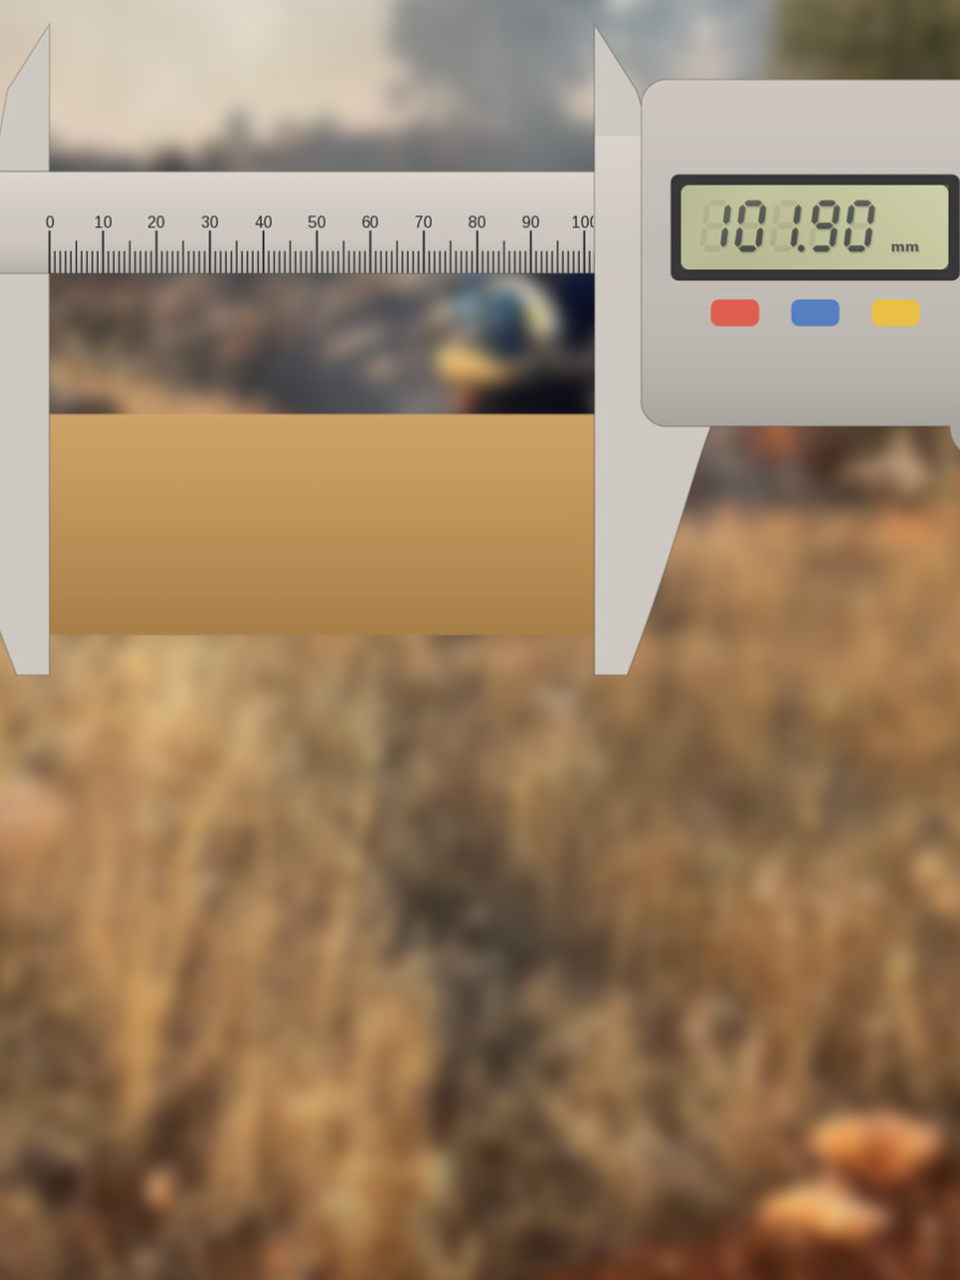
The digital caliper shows 101.90 mm
